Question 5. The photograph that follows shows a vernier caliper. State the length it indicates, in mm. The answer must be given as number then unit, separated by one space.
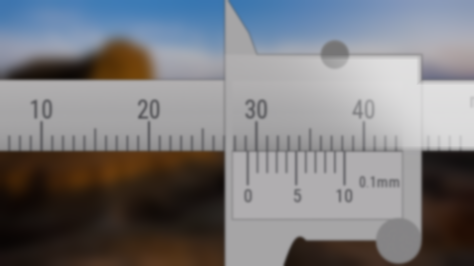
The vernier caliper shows 29.2 mm
